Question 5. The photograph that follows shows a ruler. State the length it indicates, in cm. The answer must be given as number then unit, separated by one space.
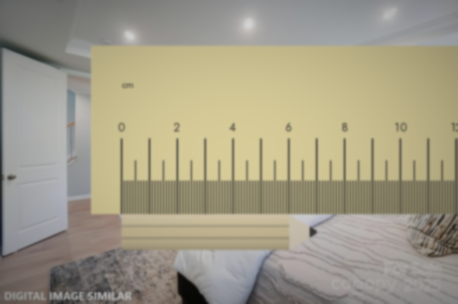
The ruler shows 7 cm
